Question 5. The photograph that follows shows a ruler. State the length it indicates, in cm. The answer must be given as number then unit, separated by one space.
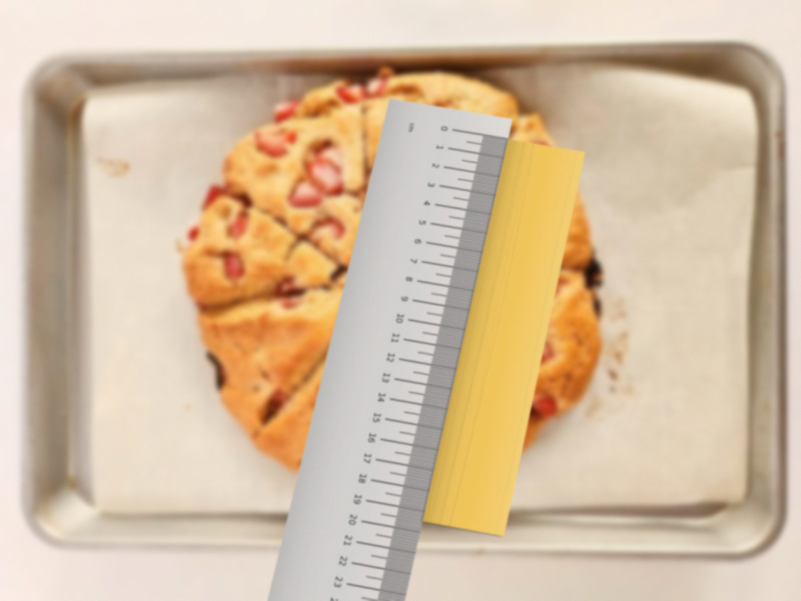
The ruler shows 19.5 cm
